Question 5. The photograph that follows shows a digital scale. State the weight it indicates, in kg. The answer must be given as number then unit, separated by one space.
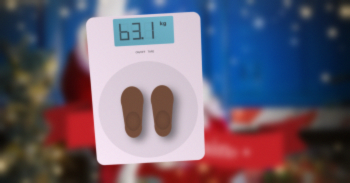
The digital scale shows 63.1 kg
